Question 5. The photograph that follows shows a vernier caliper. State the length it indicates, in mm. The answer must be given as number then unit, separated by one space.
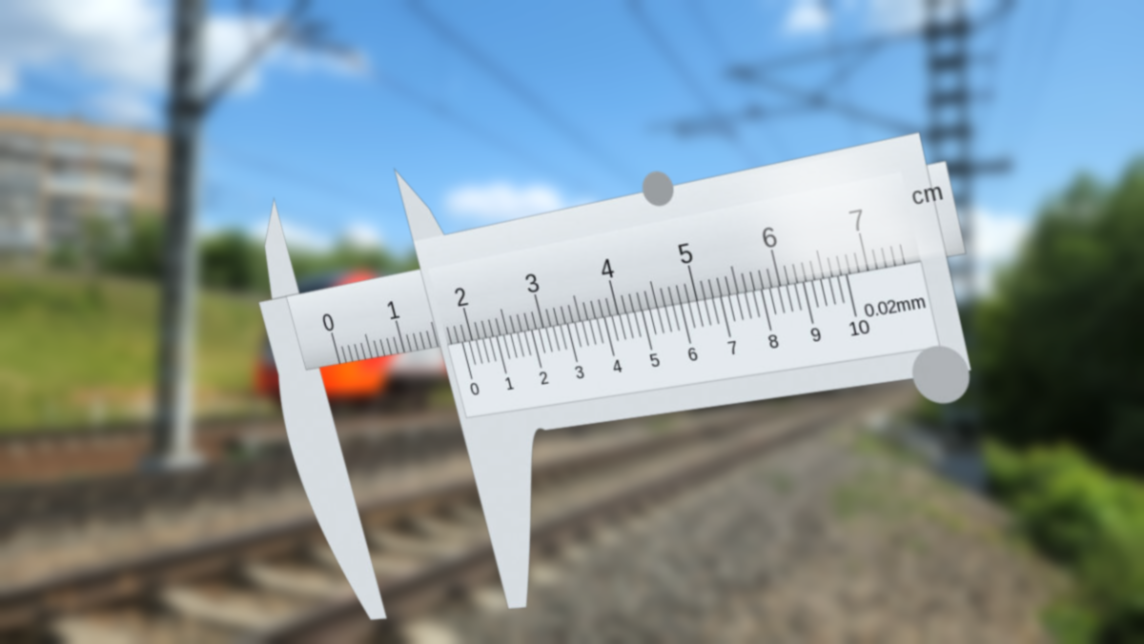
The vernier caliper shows 18.6 mm
